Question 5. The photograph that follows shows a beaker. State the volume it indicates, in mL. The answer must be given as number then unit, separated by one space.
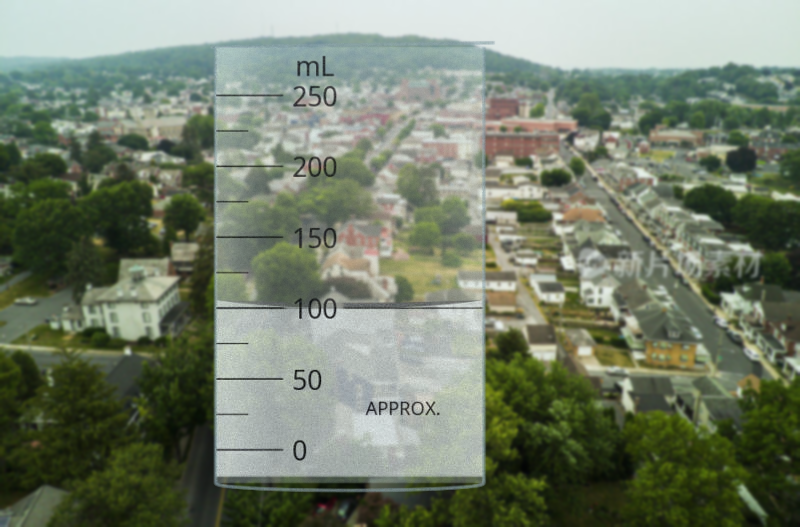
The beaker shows 100 mL
